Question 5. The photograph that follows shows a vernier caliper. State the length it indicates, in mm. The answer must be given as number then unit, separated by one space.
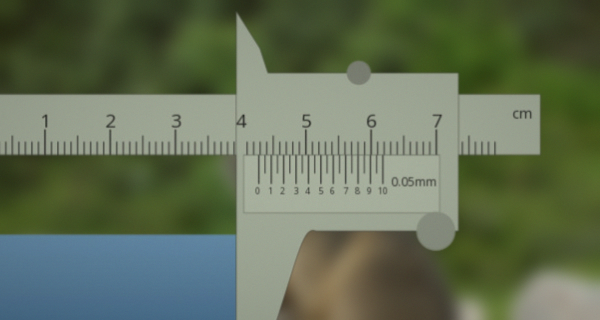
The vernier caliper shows 42.8 mm
